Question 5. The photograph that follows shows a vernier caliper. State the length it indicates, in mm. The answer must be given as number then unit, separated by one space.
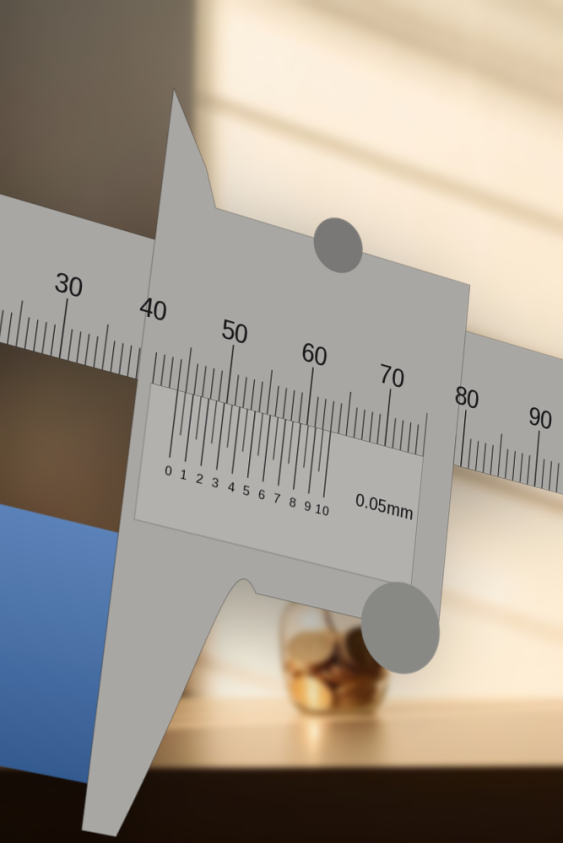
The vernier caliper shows 44.0 mm
